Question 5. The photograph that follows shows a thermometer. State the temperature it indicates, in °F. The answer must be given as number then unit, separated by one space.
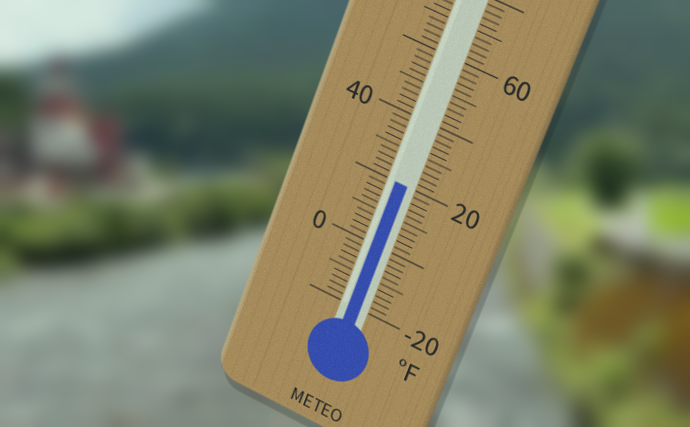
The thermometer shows 20 °F
